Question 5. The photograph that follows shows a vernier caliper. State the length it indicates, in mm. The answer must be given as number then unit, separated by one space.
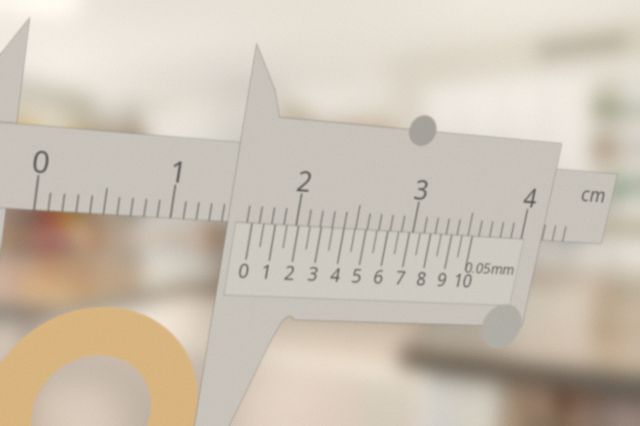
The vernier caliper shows 16.4 mm
